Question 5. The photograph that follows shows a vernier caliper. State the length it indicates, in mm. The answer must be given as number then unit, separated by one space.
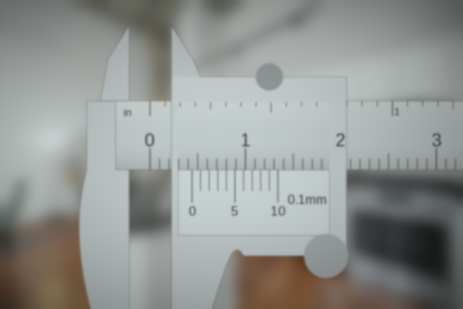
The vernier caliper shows 4.4 mm
